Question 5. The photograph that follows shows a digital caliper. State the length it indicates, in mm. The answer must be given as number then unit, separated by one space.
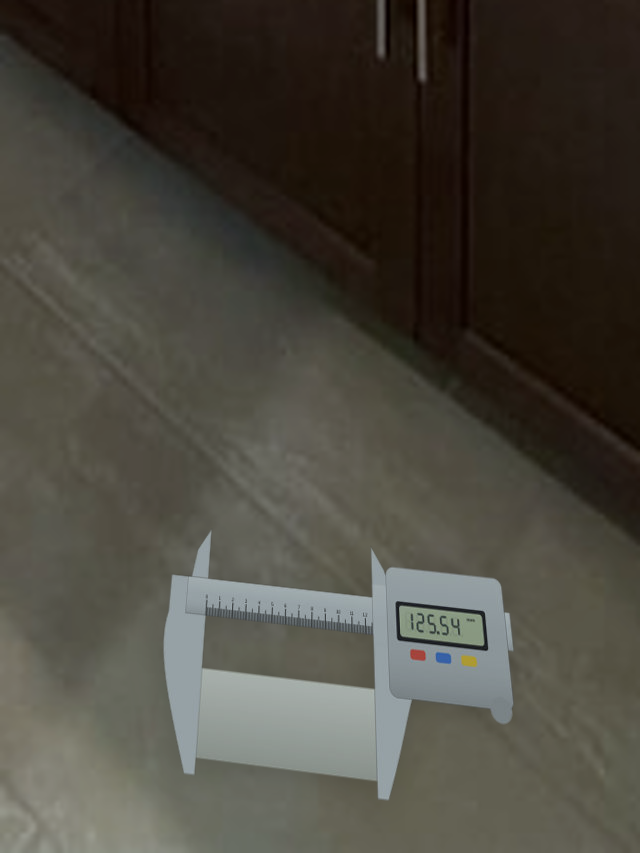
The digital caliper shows 125.54 mm
